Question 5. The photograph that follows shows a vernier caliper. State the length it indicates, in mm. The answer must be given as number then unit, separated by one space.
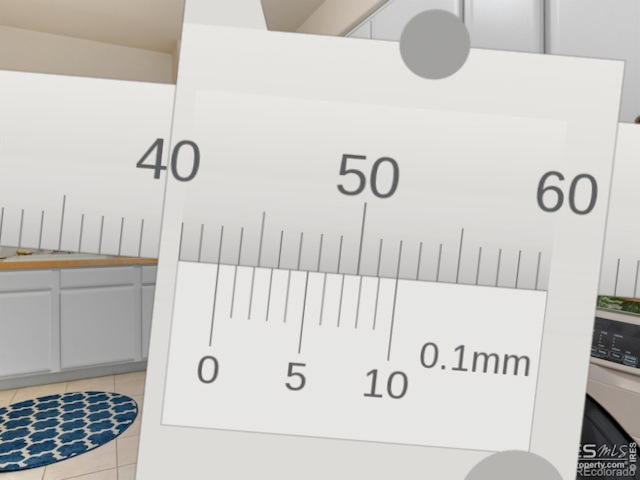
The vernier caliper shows 43.0 mm
